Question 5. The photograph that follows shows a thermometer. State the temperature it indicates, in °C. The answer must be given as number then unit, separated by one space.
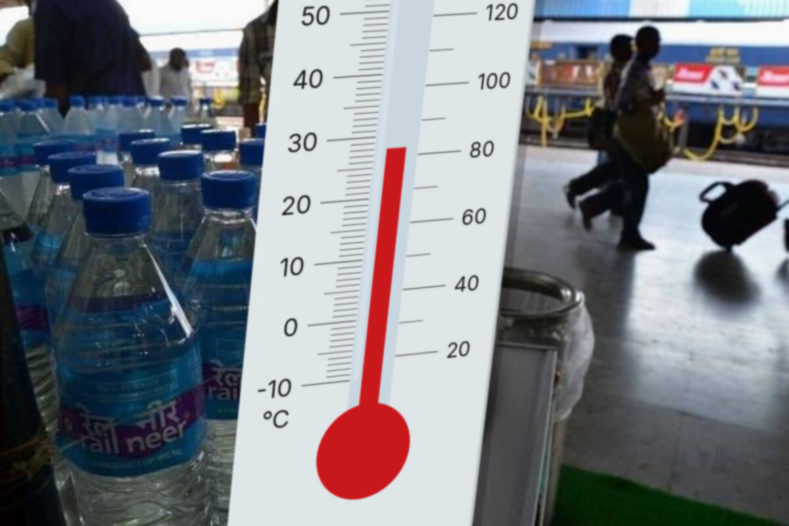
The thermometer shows 28 °C
